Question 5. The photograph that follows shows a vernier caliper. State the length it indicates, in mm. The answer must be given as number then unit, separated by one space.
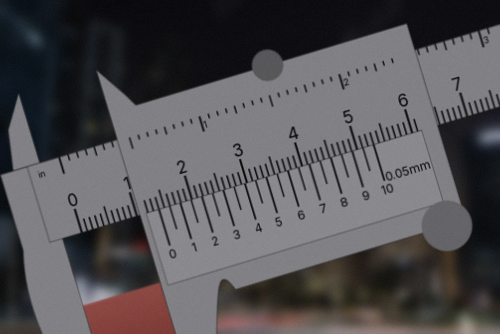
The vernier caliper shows 14.0 mm
